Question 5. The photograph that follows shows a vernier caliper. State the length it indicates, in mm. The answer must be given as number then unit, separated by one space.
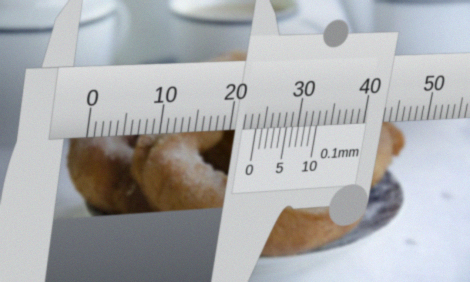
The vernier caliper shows 23.8 mm
